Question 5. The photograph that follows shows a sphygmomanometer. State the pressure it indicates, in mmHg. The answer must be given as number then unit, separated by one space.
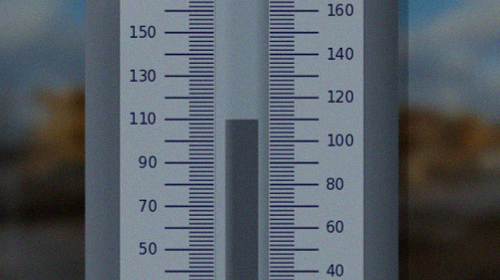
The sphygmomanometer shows 110 mmHg
